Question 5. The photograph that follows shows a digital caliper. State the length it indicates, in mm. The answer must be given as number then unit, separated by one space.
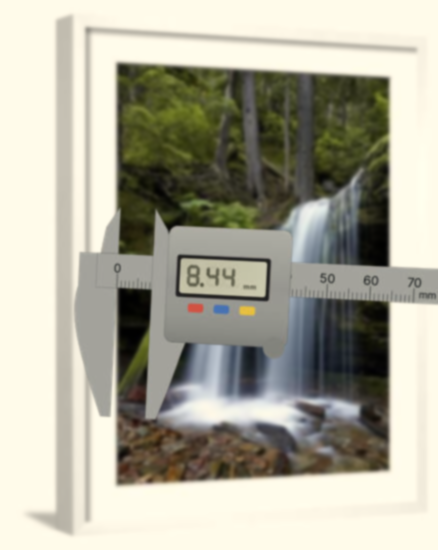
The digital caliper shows 8.44 mm
